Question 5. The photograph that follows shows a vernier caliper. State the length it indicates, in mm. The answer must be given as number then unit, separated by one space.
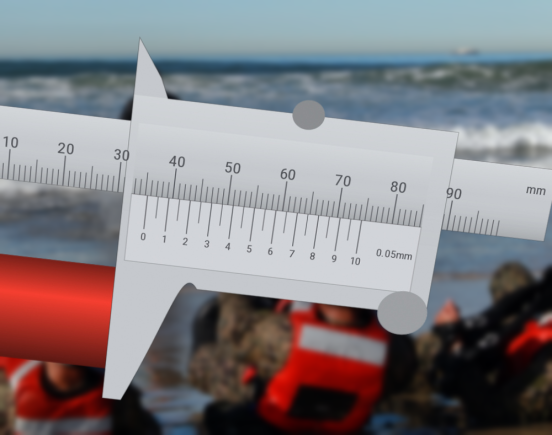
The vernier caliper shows 35.4 mm
